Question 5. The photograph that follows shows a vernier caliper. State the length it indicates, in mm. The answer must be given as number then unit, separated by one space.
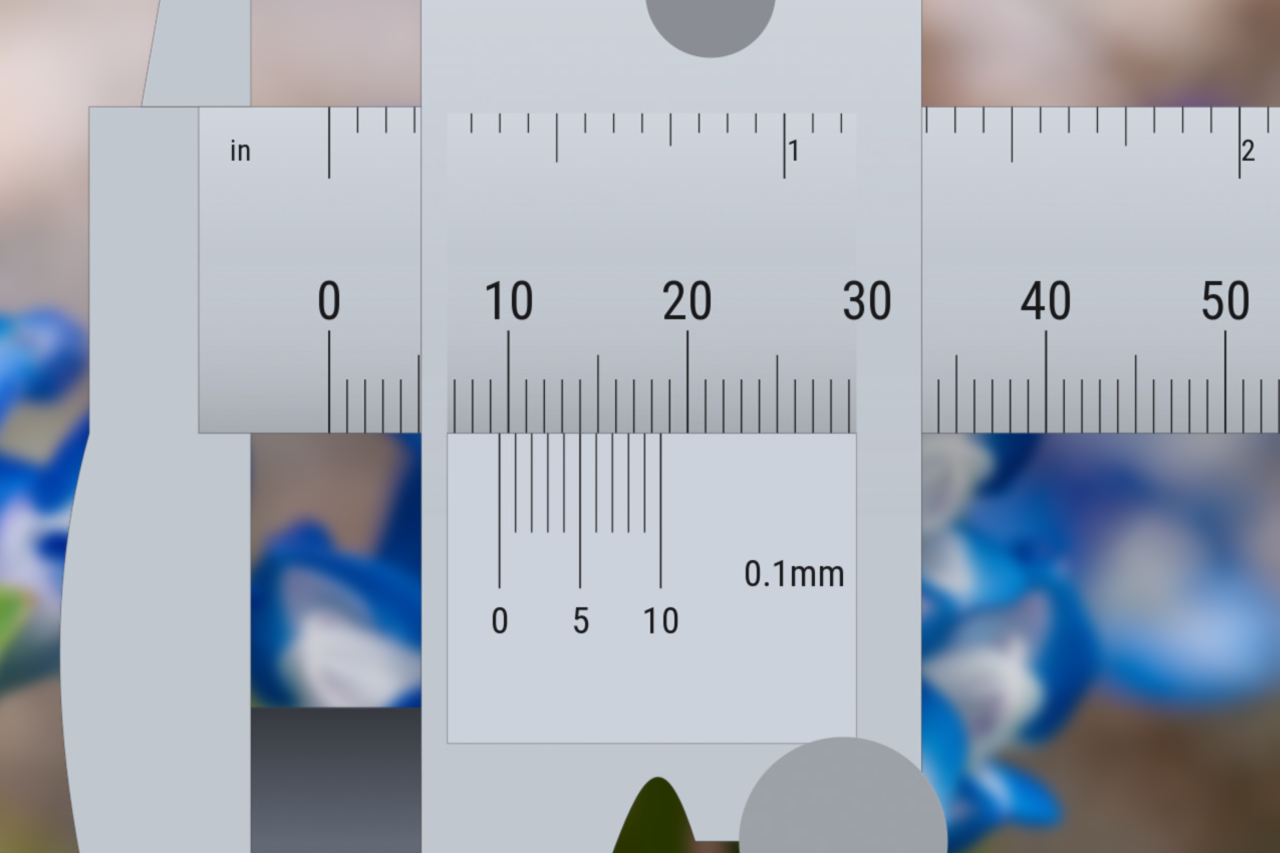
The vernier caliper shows 9.5 mm
